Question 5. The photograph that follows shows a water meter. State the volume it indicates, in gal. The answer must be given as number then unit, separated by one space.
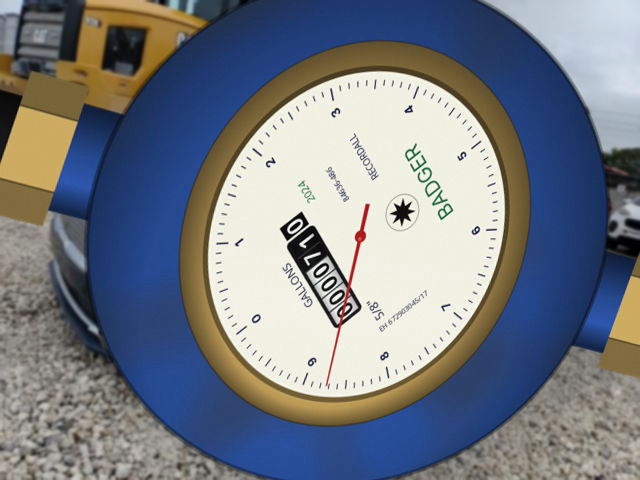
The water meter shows 708.7 gal
